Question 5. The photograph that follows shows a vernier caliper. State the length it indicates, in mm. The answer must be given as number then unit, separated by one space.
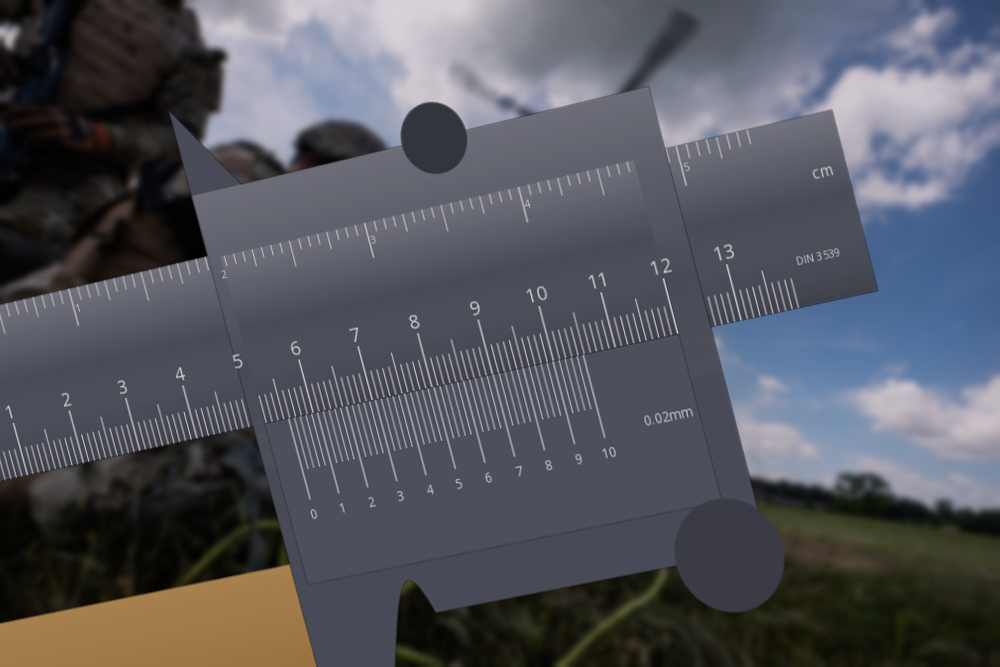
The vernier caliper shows 55.8 mm
